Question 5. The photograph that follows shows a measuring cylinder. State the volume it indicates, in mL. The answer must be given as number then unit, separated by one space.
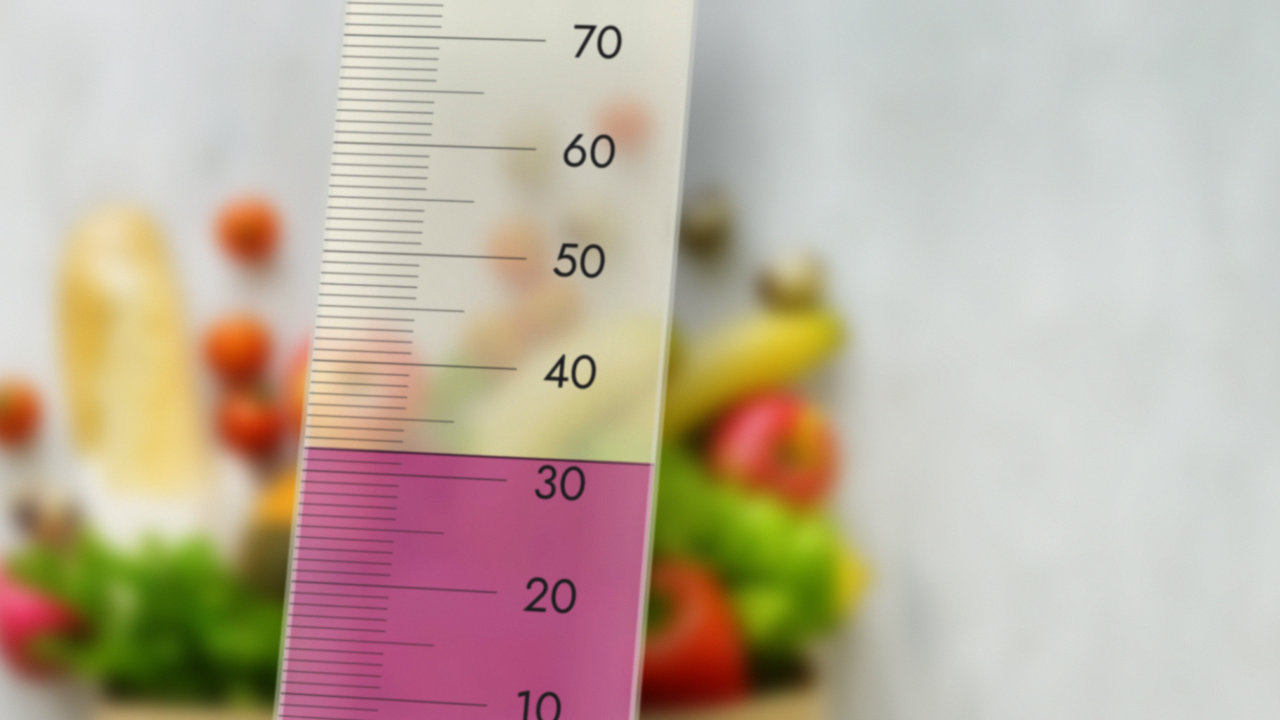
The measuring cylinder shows 32 mL
